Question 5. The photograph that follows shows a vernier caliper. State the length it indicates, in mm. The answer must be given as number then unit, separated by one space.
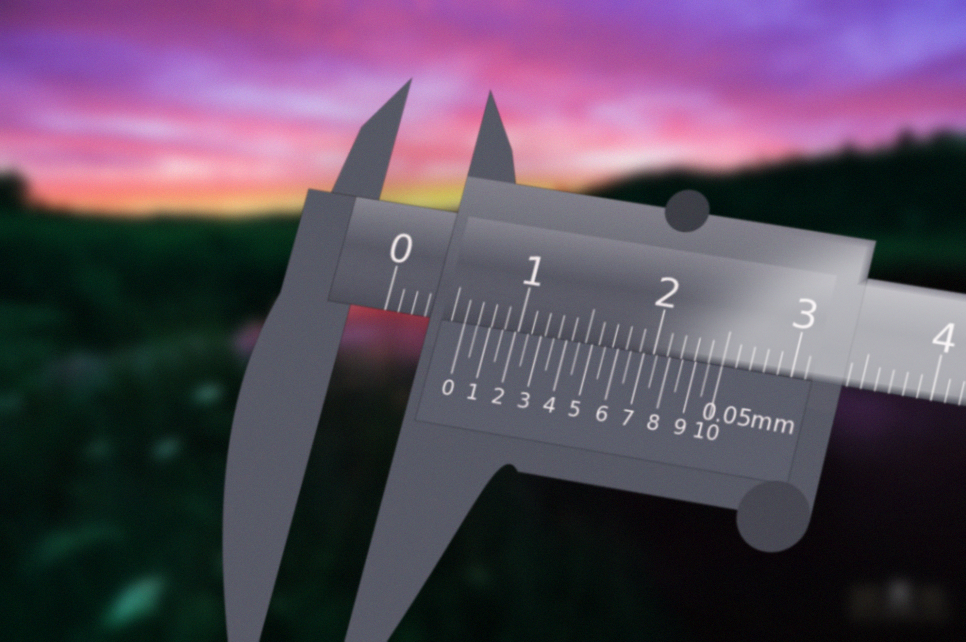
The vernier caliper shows 6.0 mm
